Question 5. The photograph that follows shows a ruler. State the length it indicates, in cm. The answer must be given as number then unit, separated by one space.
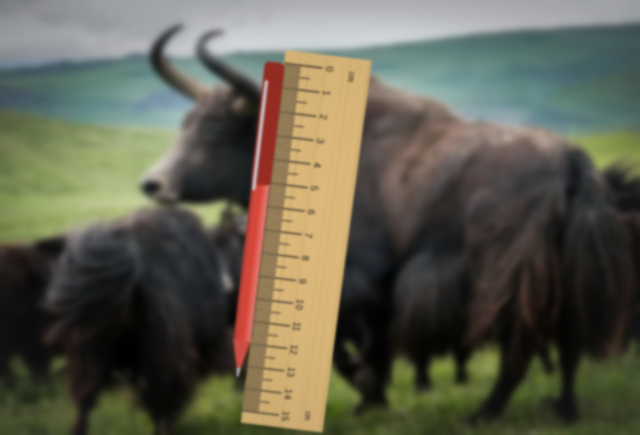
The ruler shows 13.5 cm
